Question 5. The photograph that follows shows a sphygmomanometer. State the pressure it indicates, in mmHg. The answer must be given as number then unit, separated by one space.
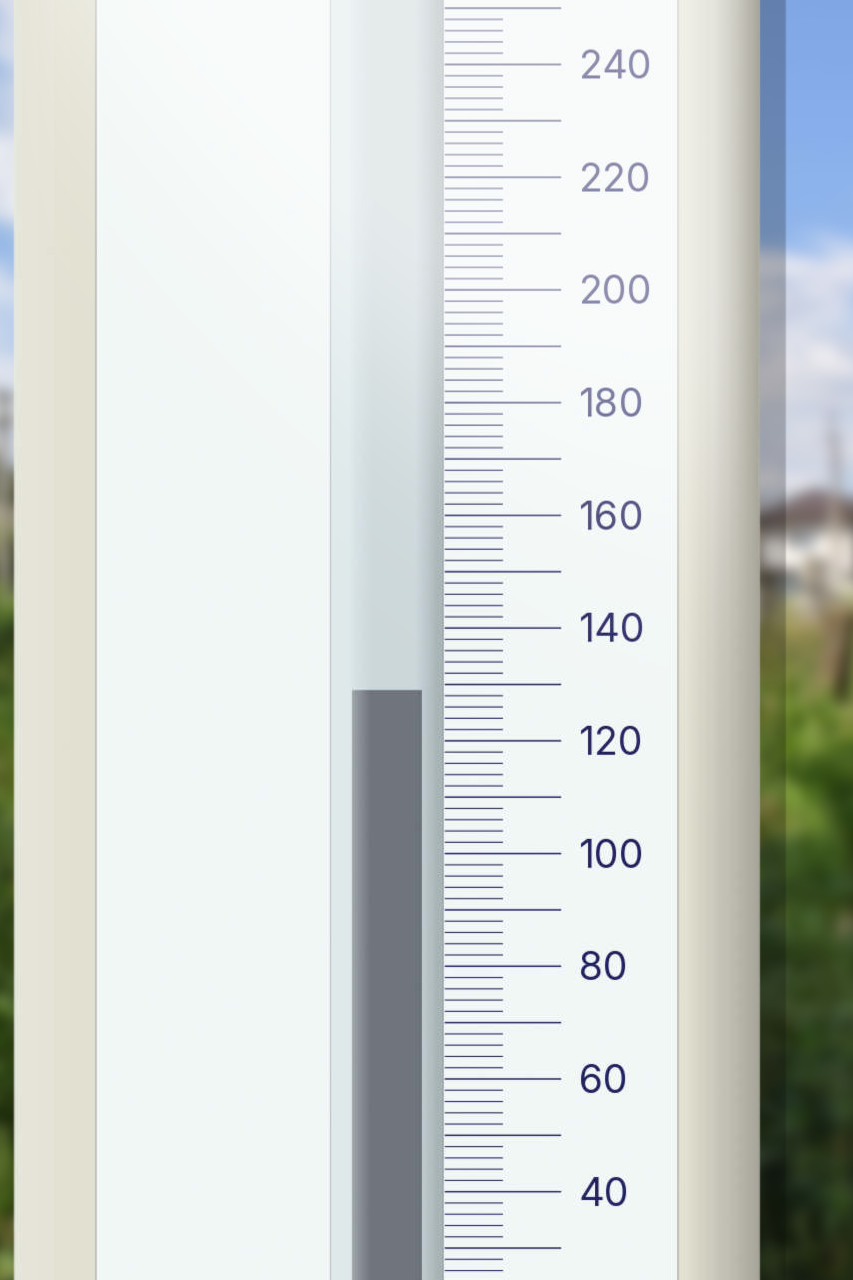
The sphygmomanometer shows 129 mmHg
